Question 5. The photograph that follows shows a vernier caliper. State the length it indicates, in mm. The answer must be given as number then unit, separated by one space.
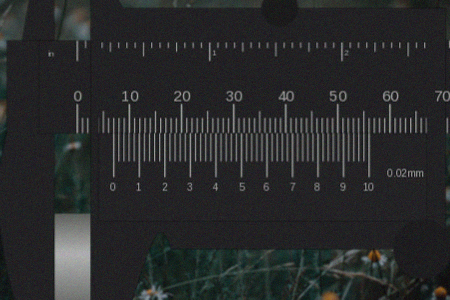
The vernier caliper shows 7.0 mm
